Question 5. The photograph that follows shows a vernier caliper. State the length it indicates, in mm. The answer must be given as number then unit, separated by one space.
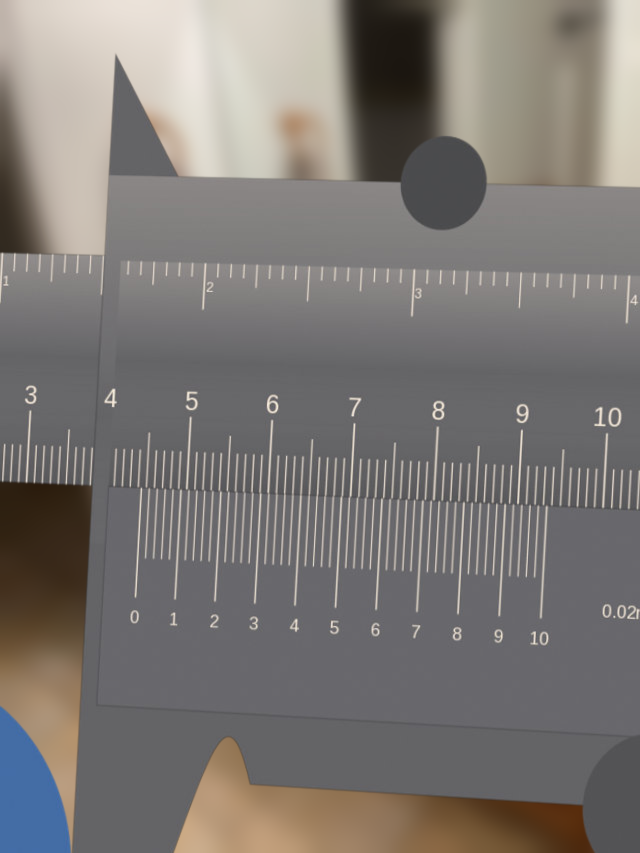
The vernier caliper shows 44.4 mm
